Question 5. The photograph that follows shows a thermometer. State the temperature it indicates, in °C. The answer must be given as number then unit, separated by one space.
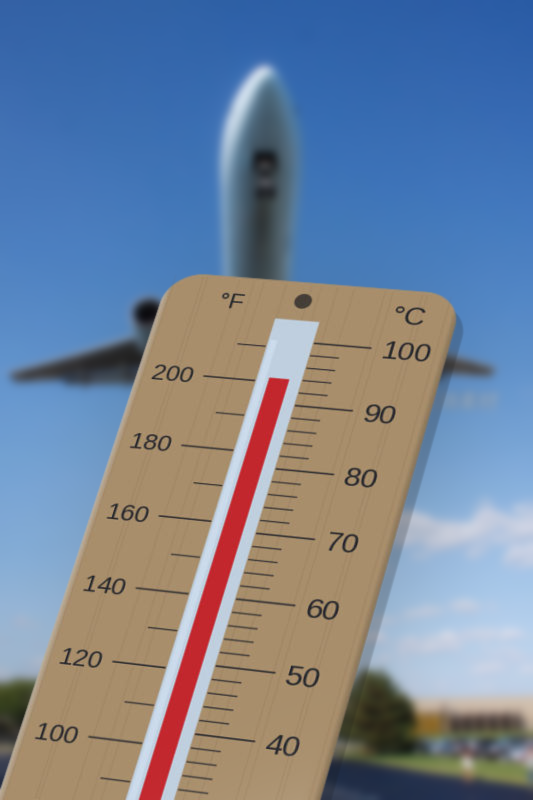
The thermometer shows 94 °C
